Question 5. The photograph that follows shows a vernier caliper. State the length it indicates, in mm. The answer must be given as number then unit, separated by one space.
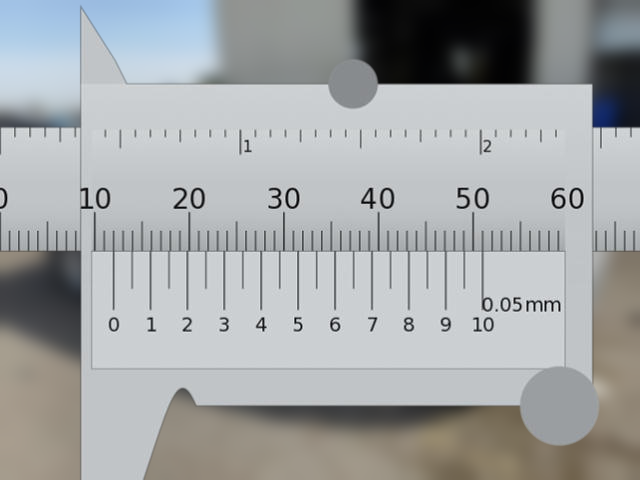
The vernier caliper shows 12.0 mm
